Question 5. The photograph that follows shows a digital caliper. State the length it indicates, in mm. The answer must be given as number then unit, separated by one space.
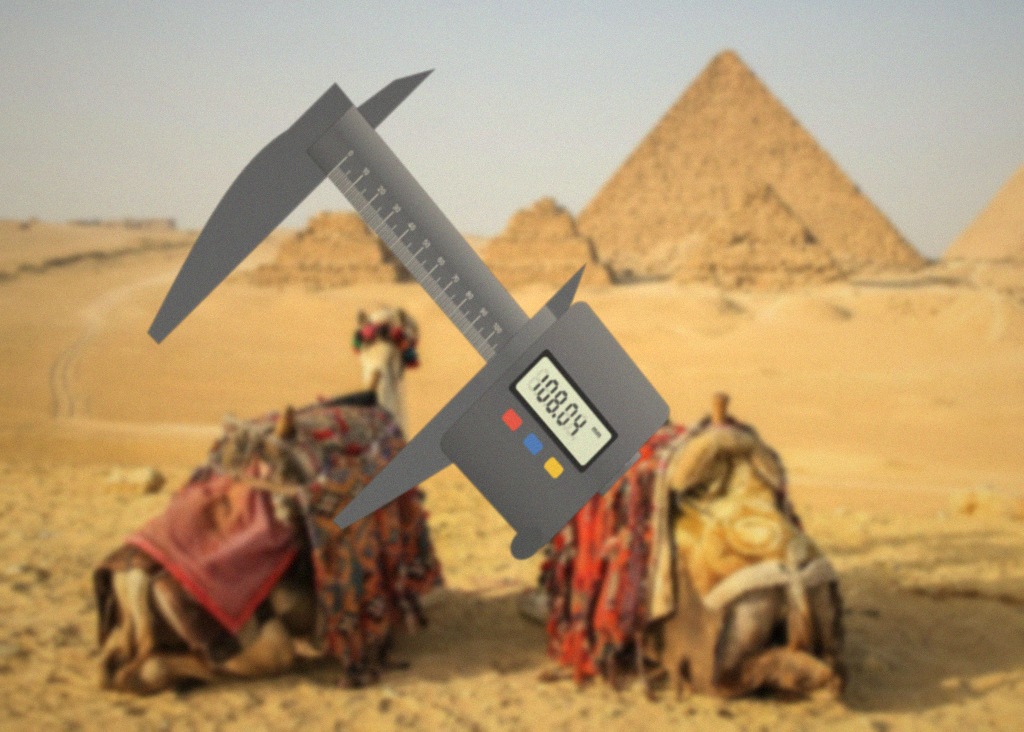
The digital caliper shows 108.04 mm
